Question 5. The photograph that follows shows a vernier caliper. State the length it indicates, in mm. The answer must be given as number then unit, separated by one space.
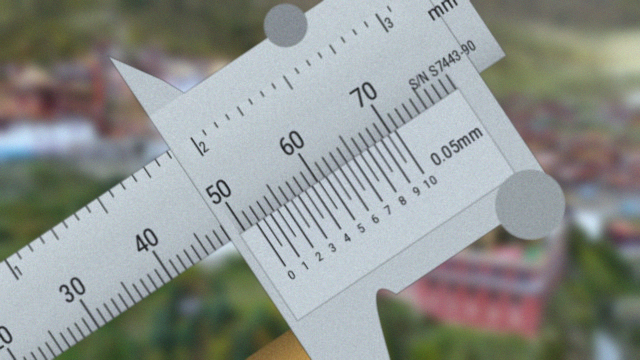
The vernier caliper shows 51.6 mm
